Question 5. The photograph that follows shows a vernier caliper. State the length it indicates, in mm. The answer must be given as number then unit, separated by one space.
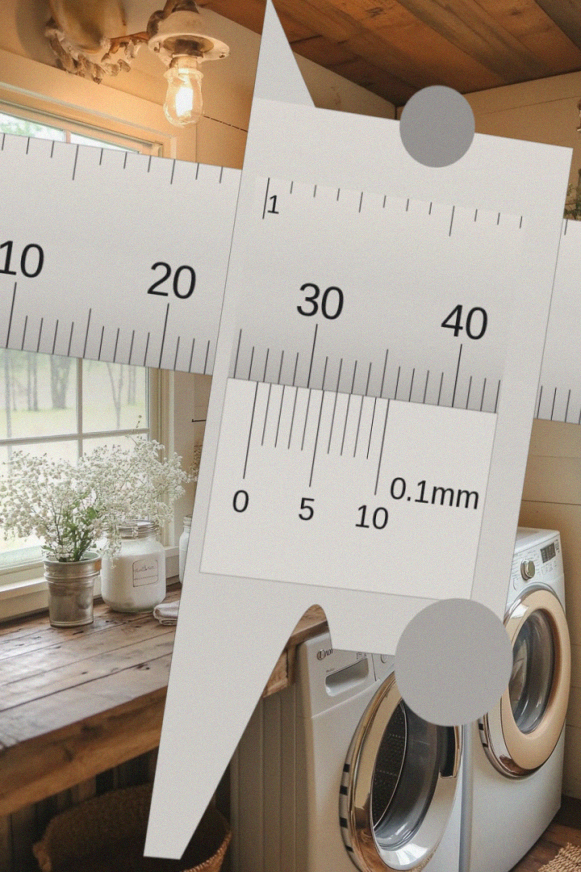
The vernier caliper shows 26.6 mm
